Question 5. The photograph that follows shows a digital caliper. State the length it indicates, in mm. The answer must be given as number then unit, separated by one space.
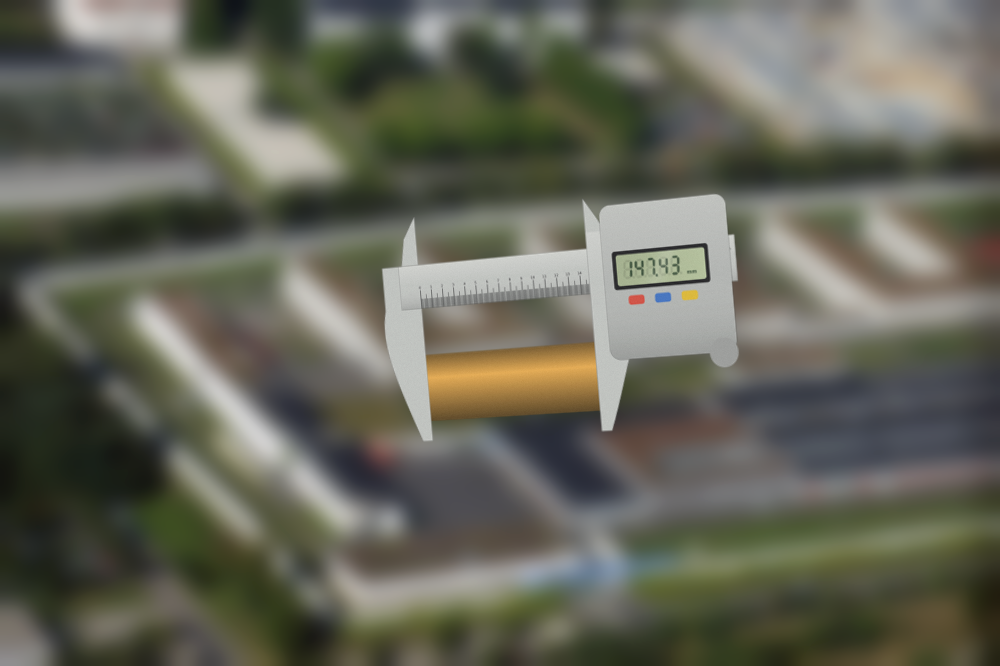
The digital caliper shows 147.43 mm
